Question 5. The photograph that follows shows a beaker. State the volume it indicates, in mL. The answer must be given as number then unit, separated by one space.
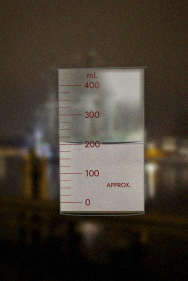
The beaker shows 200 mL
